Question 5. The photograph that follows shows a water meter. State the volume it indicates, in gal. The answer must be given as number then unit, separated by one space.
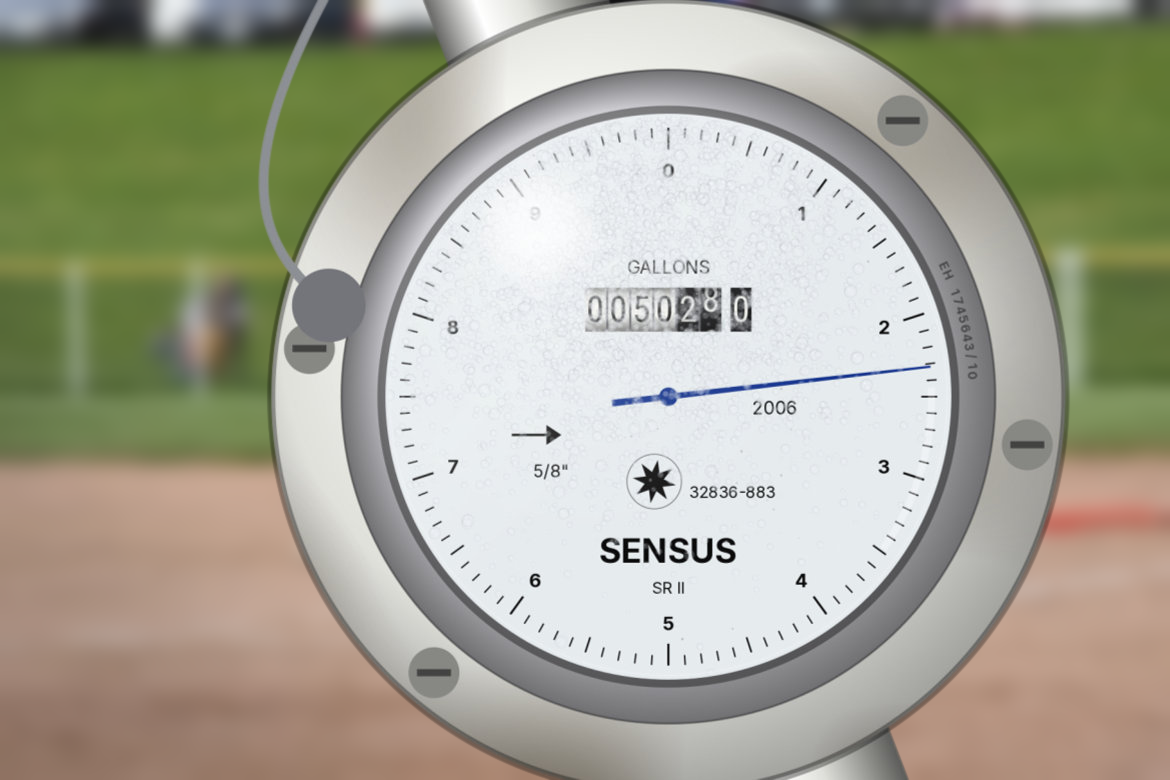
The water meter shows 50282.3 gal
